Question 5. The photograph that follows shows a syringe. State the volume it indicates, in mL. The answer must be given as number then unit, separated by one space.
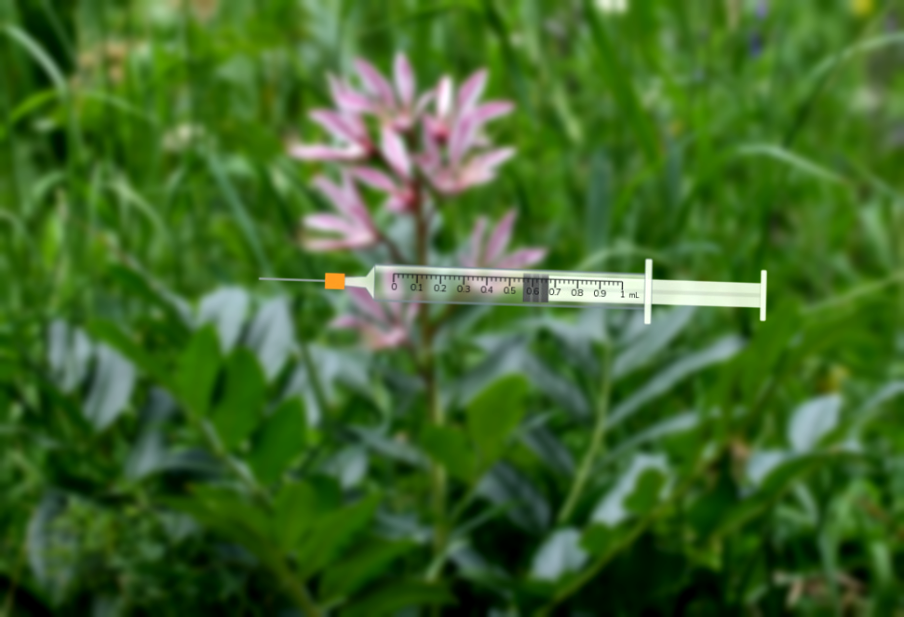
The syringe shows 0.56 mL
